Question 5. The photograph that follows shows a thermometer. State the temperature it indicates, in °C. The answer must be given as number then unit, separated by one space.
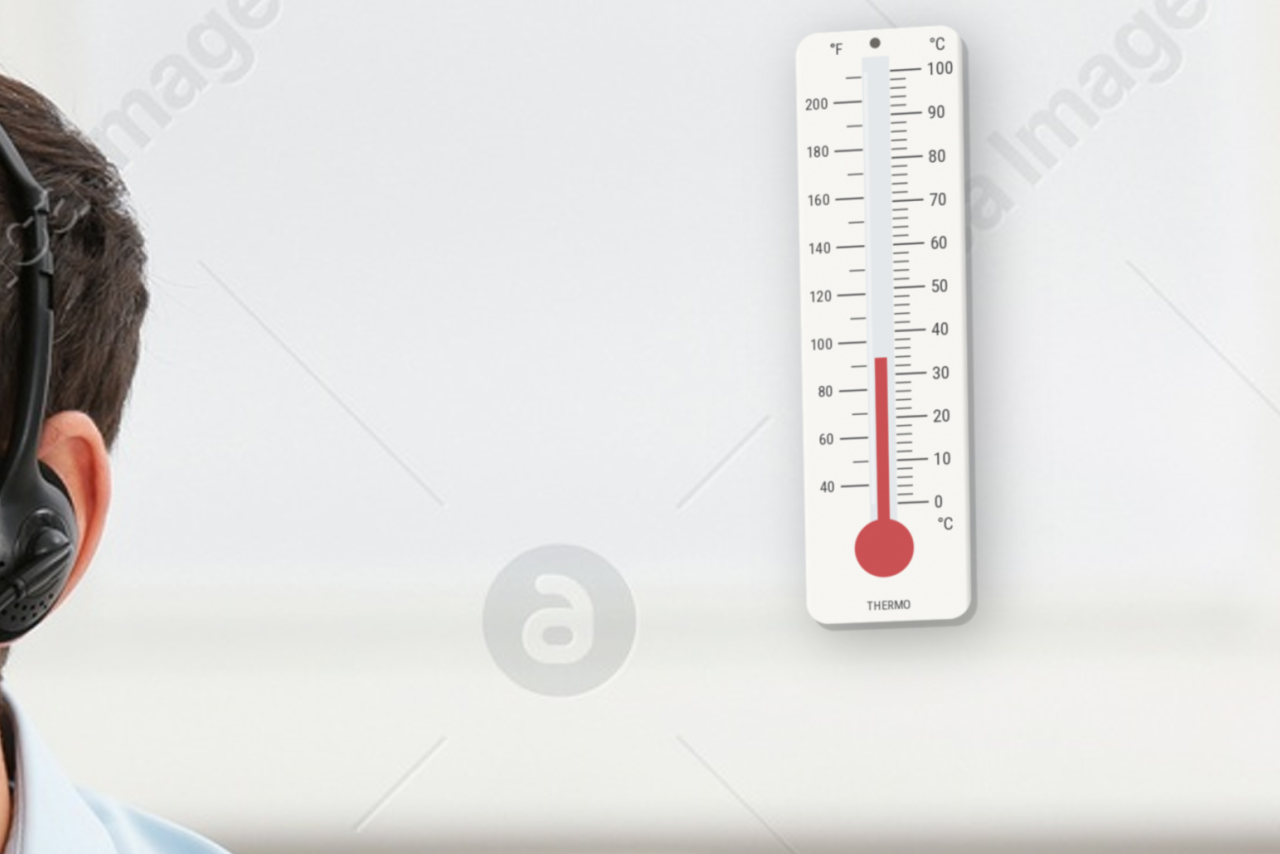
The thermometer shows 34 °C
